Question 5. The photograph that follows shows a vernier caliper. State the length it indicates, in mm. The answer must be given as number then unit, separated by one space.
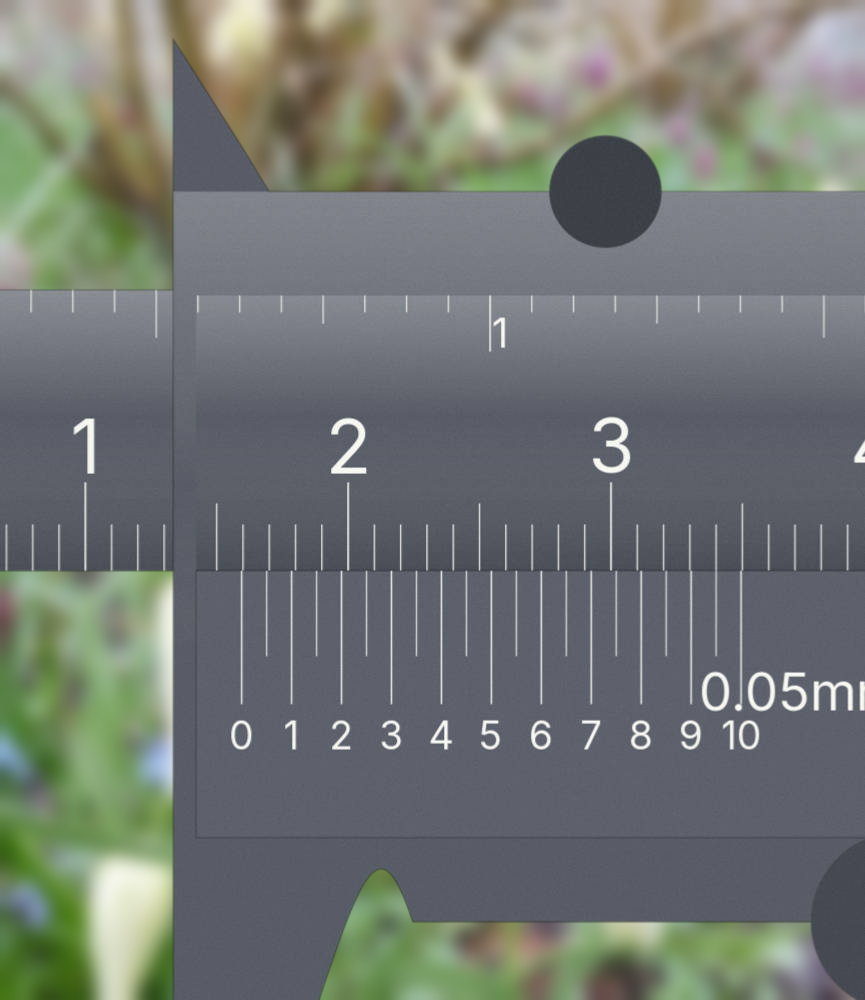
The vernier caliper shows 15.95 mm
